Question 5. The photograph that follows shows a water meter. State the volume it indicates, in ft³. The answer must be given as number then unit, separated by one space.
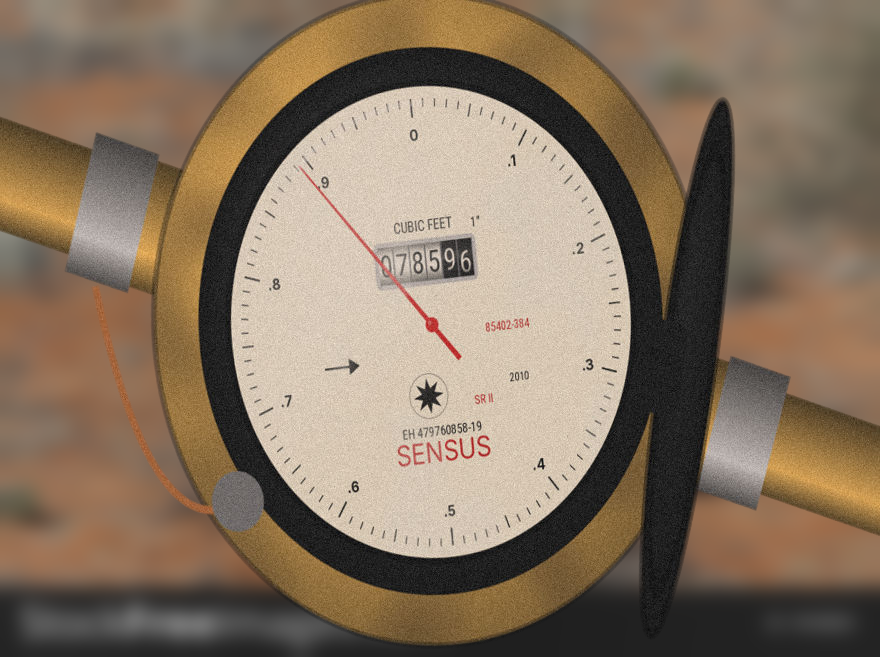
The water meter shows 78595.89 ft³
